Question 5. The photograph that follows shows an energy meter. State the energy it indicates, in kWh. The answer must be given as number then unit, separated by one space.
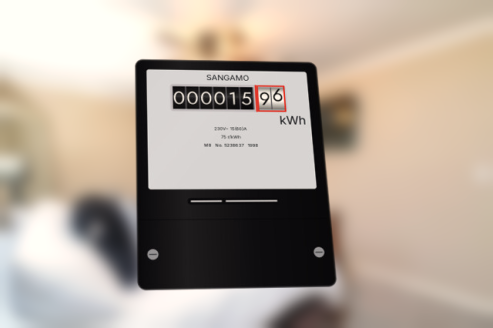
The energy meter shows 15.96 kWh
